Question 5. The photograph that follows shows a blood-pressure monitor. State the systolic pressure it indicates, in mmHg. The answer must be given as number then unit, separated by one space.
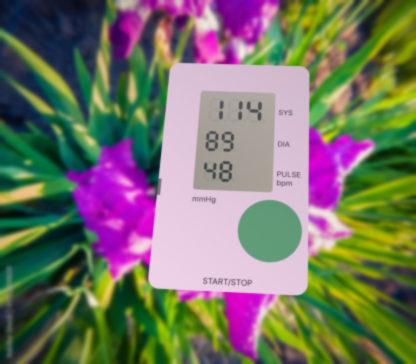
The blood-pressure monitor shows 114 mmHg
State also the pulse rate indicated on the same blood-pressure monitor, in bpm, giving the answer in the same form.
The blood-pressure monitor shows 48 bpm
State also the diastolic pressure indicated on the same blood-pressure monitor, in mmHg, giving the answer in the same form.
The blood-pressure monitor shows 89 mmHg
